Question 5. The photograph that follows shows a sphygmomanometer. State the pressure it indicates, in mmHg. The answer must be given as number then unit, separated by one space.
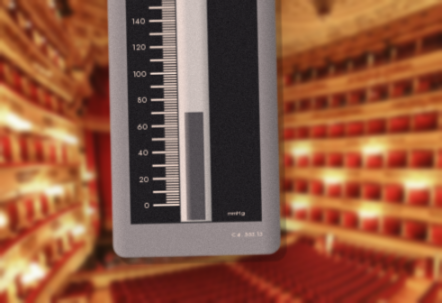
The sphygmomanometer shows 70 mmHg
